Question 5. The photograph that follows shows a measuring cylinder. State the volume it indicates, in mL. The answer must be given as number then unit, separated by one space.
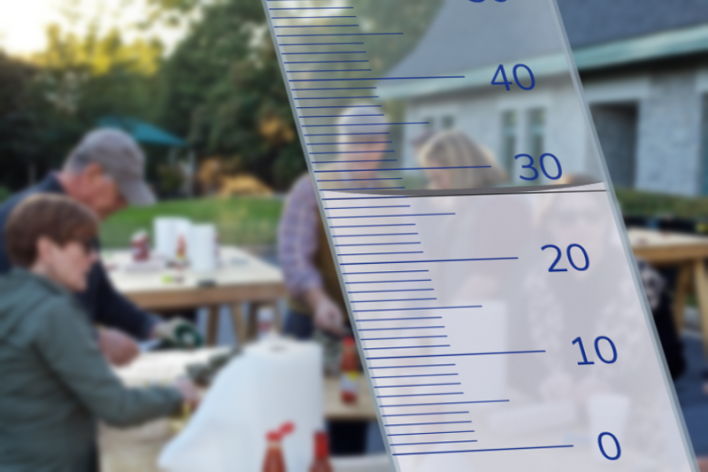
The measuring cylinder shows 27 mL
